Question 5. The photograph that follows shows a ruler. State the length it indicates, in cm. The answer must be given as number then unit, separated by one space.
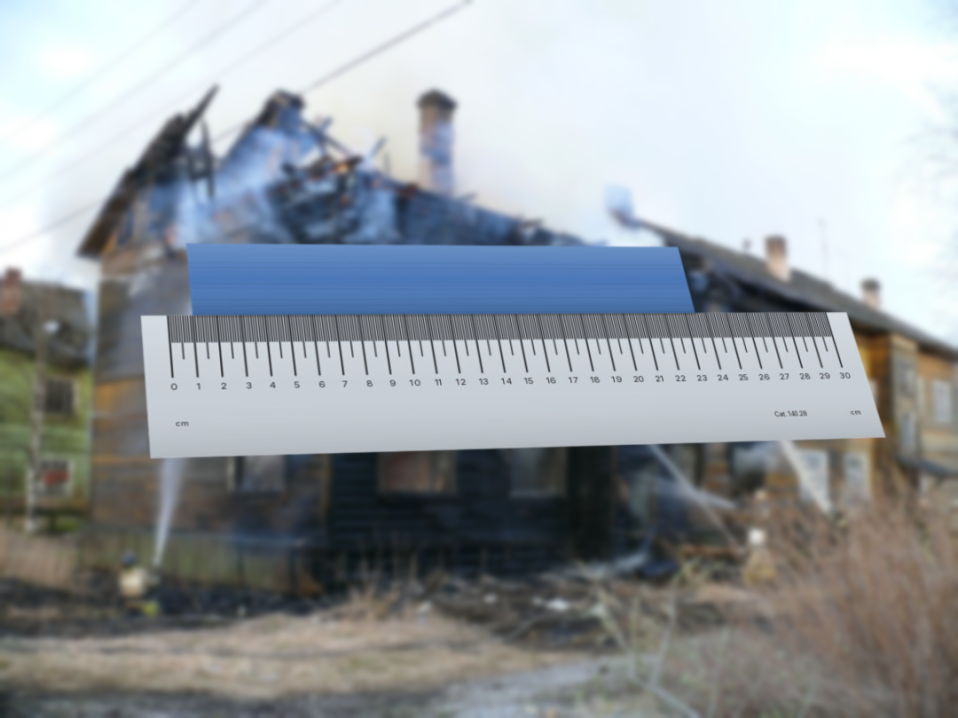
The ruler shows 22.5 cm
